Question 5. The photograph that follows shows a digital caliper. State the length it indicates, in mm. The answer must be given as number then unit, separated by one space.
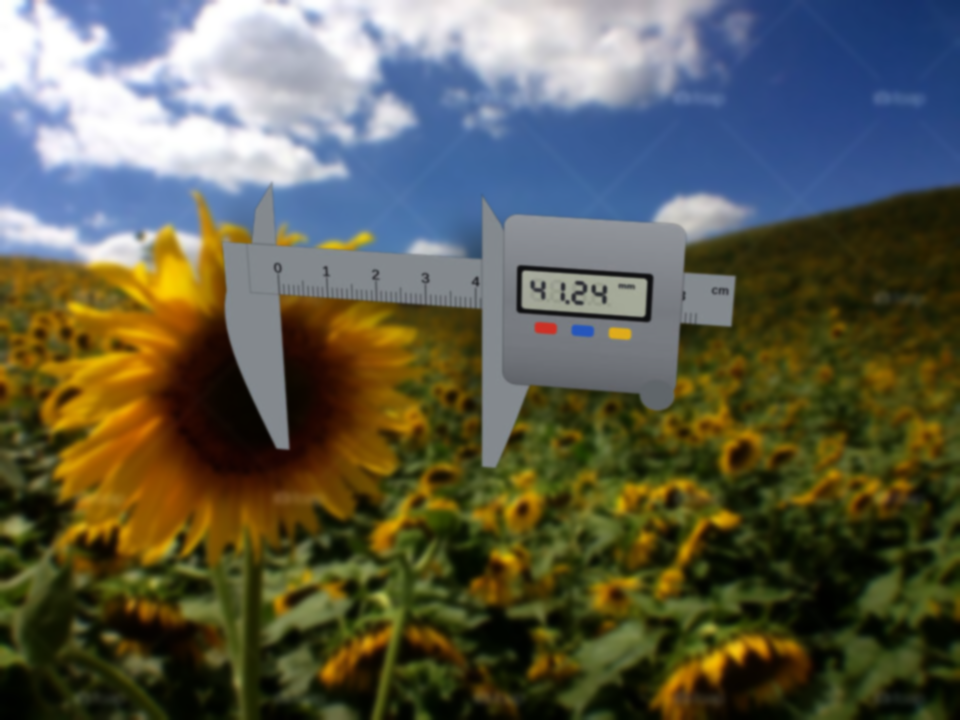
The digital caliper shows 41.24 mm
